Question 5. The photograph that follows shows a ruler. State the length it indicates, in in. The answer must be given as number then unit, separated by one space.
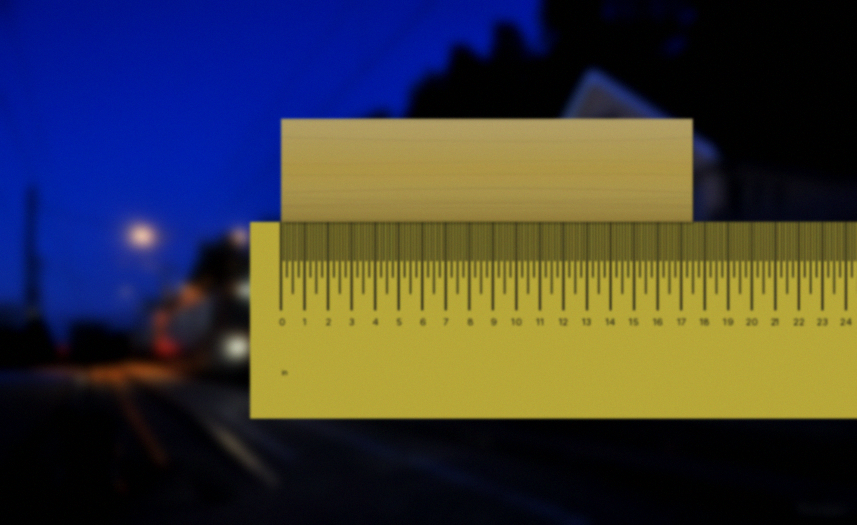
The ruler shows 17.5 in
